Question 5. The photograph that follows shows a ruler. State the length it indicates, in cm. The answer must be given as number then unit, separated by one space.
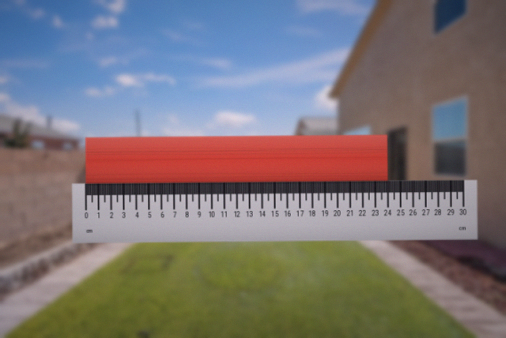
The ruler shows 24 cm
